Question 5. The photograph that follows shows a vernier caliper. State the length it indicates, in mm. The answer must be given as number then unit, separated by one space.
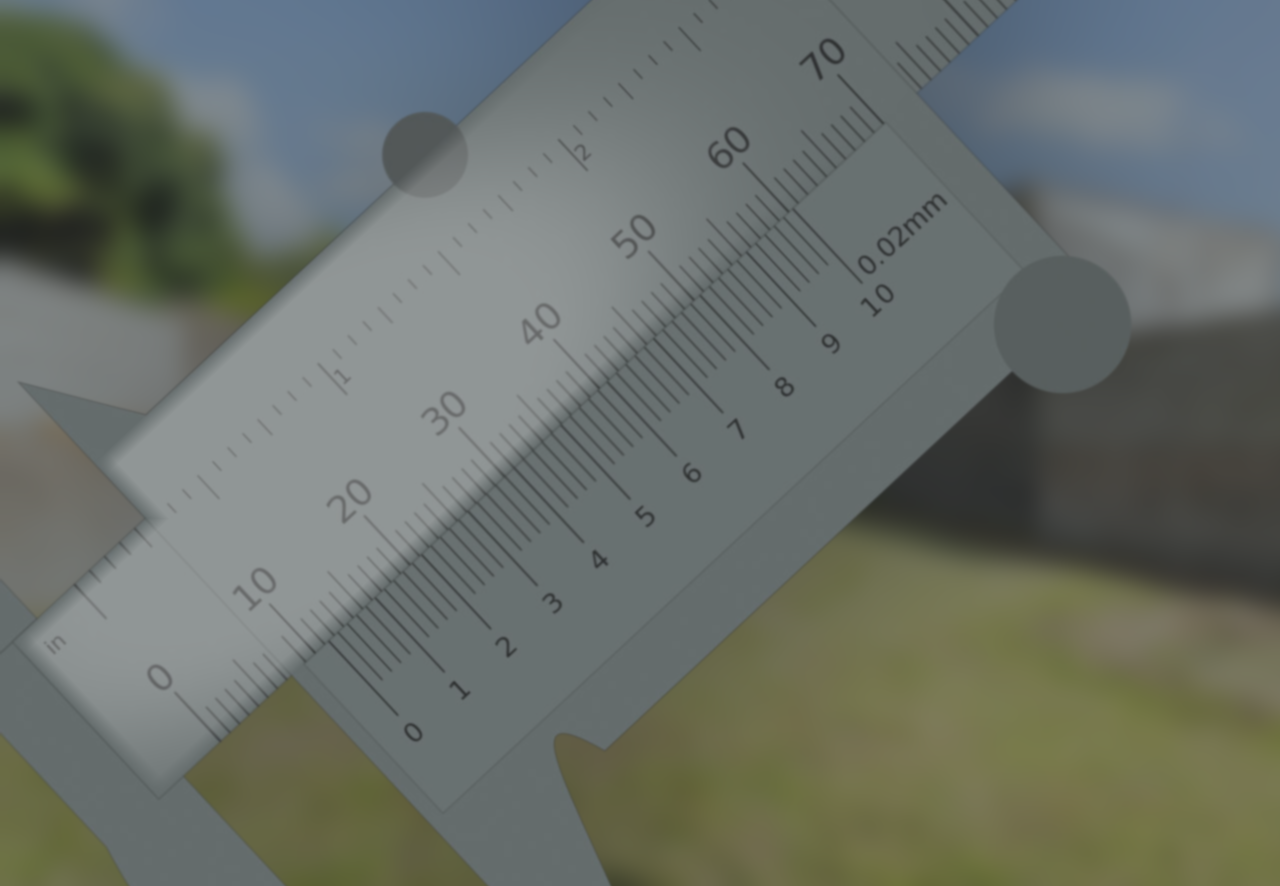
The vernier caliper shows 11.4 mm
